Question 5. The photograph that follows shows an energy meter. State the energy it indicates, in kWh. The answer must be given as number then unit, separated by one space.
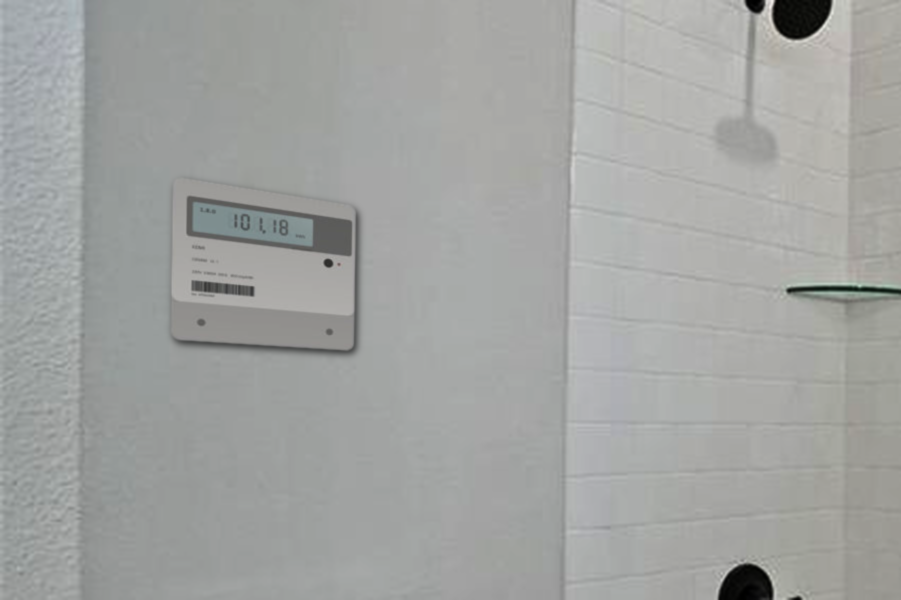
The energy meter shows 101.18 kWh
